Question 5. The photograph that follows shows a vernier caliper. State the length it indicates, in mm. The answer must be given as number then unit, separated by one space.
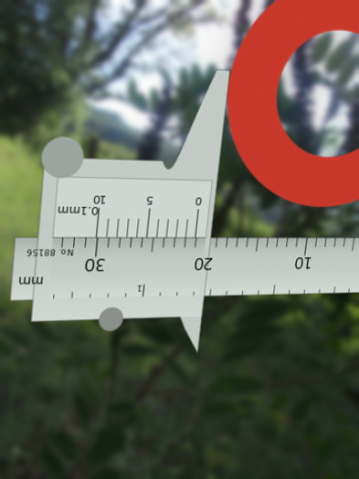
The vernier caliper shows 21.1 mm
